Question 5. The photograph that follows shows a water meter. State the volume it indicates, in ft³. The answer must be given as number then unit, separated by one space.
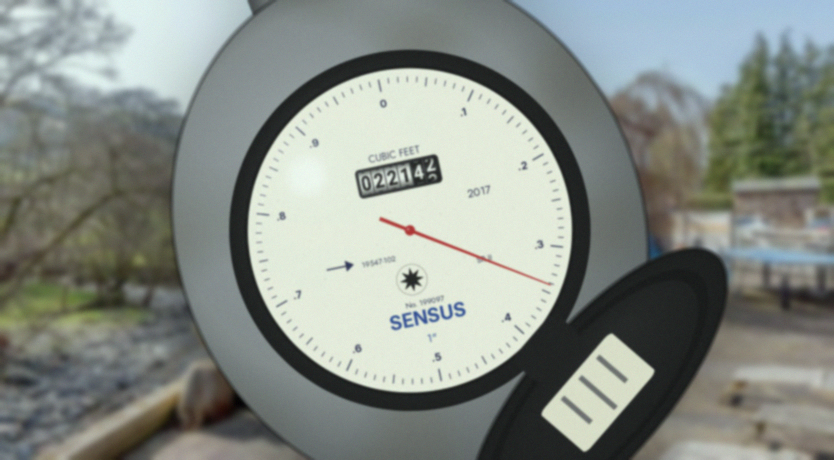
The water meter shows 22142.34 ft³
